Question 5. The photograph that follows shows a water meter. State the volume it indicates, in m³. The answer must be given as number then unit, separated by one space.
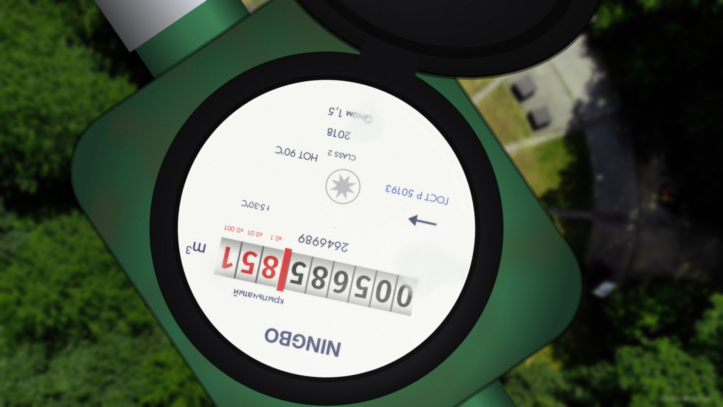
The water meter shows 5685.851 m³
